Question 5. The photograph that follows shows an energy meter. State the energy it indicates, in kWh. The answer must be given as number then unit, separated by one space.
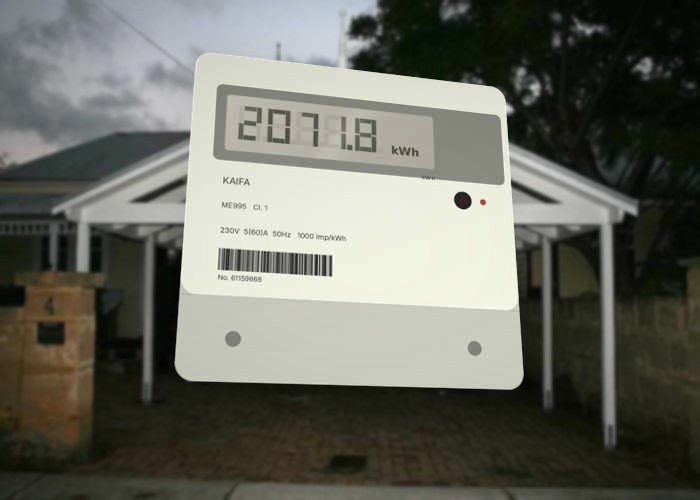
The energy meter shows 2071.8 kWh
